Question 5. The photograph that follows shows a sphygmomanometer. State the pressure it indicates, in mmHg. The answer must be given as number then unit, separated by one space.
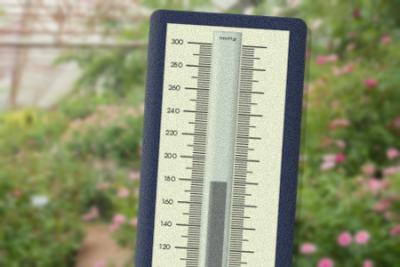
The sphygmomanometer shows 180 mmHg
